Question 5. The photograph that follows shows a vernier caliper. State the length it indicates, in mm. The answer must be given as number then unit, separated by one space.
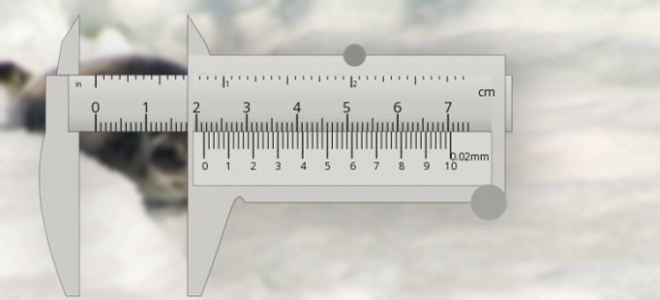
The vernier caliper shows 21.5 mm
